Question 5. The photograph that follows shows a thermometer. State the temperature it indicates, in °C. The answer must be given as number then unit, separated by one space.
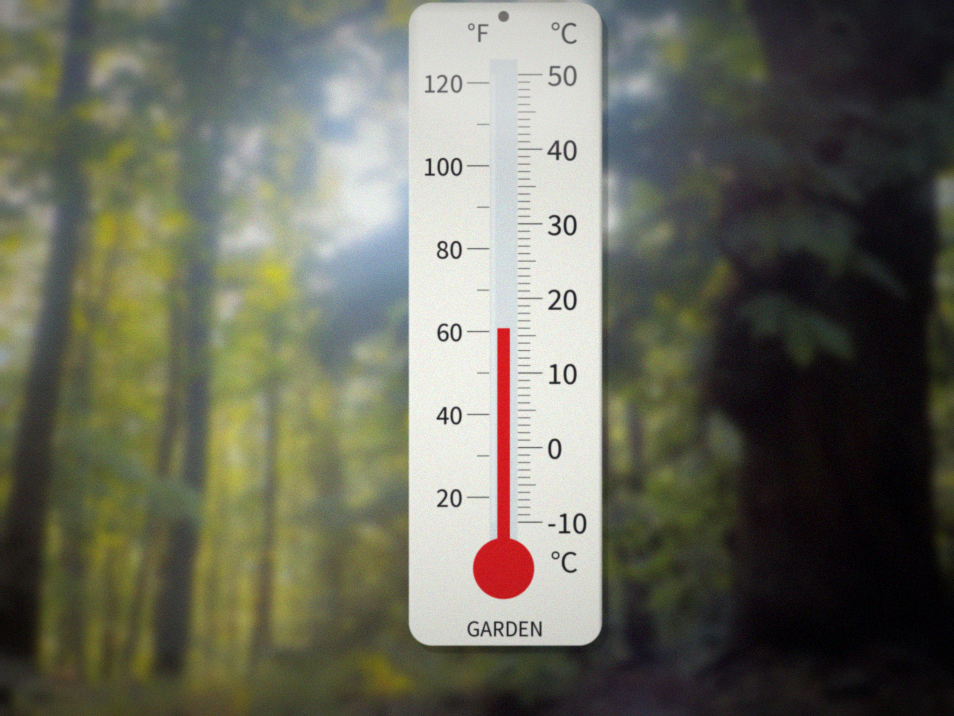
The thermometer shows 16 °C
